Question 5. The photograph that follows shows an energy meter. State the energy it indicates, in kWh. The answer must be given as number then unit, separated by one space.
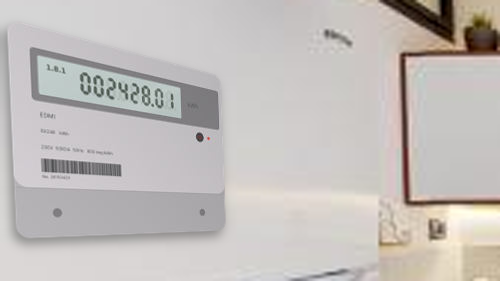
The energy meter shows 2428.01 kWh
